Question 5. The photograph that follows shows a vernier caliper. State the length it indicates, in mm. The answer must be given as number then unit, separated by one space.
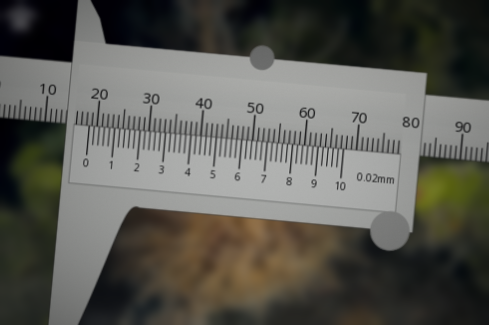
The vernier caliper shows 18.5 mm
